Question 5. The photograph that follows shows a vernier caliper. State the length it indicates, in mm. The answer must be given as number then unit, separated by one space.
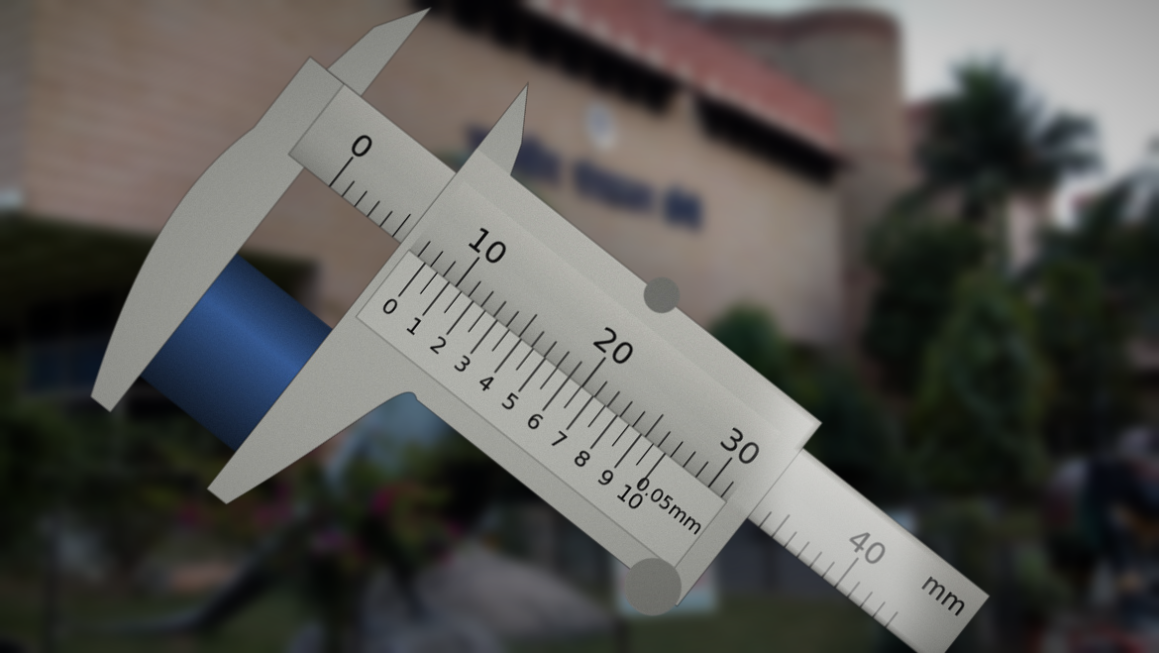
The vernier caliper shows 7.6 mm
